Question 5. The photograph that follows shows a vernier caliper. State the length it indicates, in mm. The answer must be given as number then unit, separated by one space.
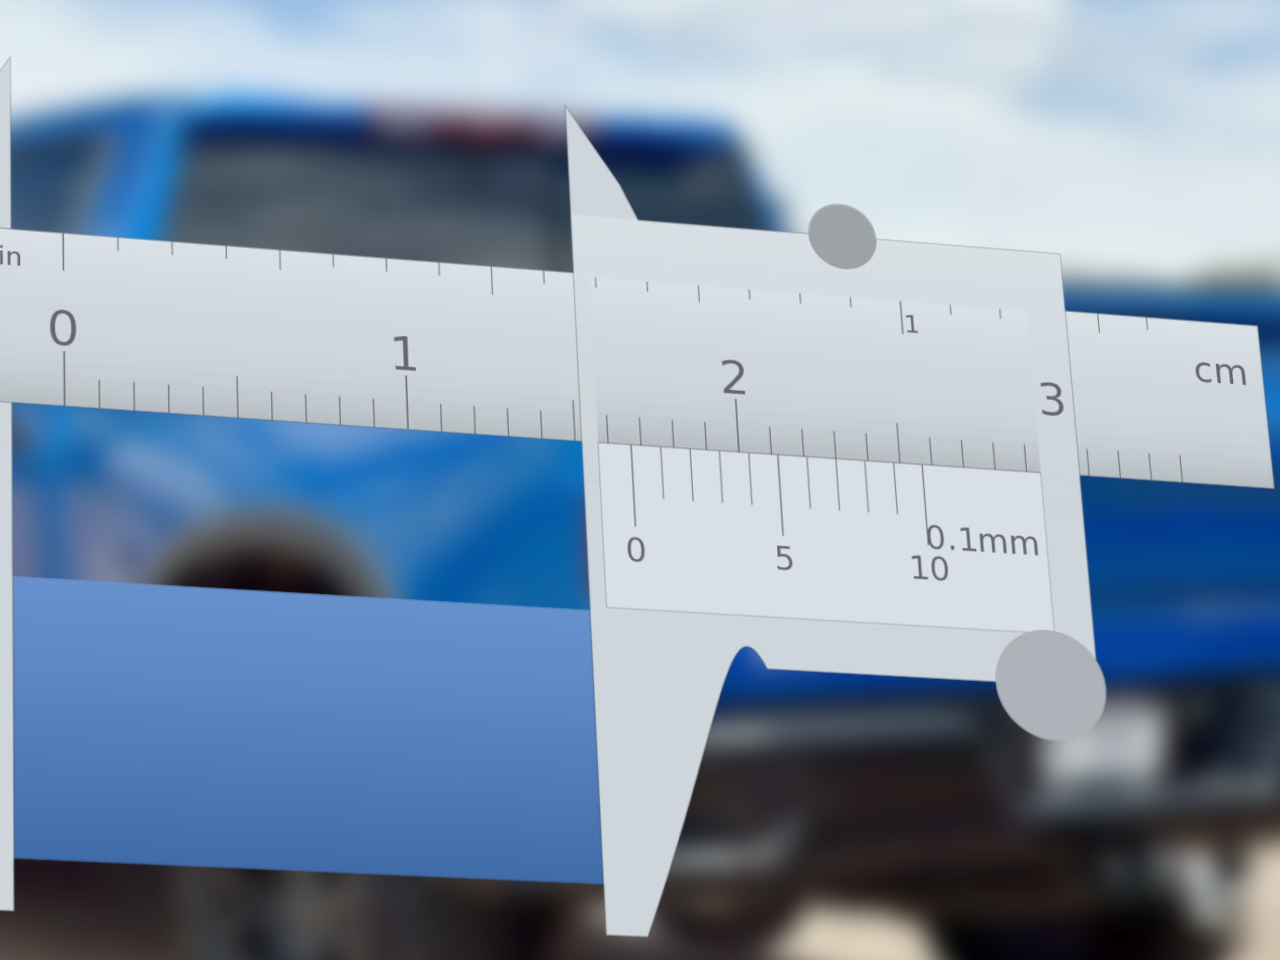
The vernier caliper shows 16.7 mm
